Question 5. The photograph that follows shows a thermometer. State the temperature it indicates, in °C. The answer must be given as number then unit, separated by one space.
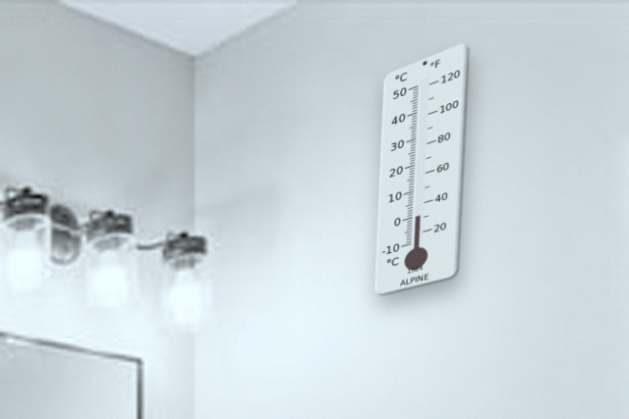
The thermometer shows 0 °C
